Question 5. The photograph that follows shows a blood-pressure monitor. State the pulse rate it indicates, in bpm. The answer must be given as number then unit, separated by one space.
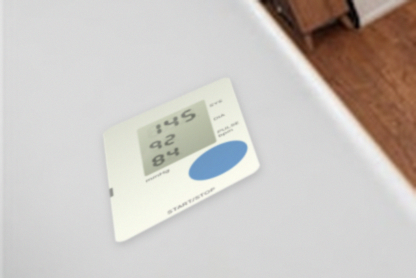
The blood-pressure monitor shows 84 bpm
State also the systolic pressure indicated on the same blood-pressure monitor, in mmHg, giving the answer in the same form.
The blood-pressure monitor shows 145 mmHg
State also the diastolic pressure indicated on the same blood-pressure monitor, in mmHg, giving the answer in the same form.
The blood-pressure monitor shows 92 mmHg
